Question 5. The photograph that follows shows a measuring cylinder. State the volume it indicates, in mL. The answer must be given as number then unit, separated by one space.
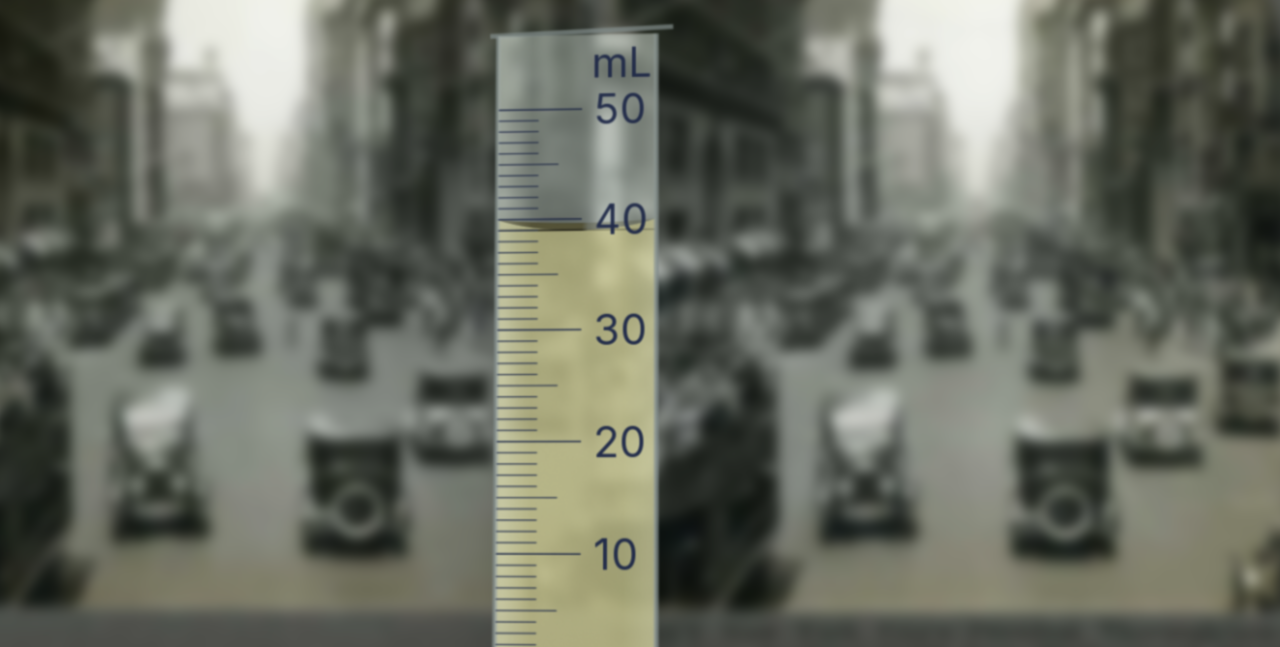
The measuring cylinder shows 39 mL
